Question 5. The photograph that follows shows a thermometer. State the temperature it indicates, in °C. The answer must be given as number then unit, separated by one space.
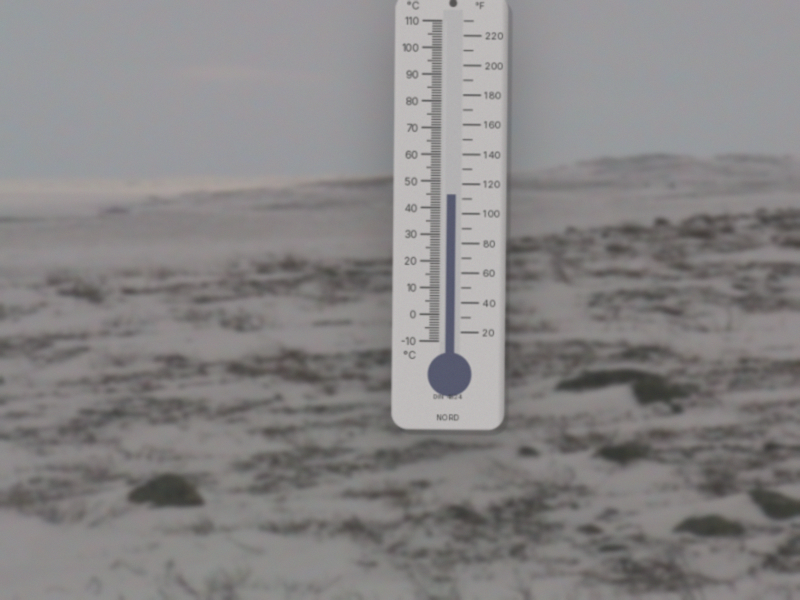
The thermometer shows 45 °C
